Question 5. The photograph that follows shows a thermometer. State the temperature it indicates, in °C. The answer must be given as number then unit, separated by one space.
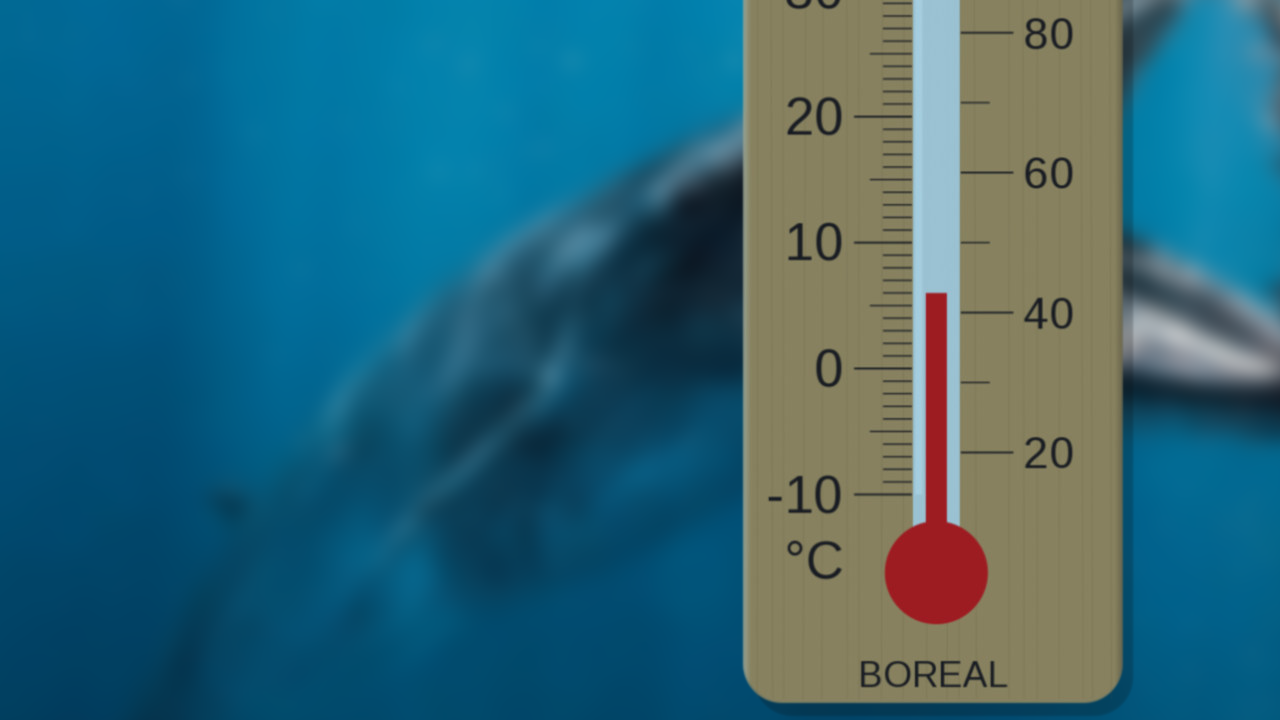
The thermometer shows 6 °C
